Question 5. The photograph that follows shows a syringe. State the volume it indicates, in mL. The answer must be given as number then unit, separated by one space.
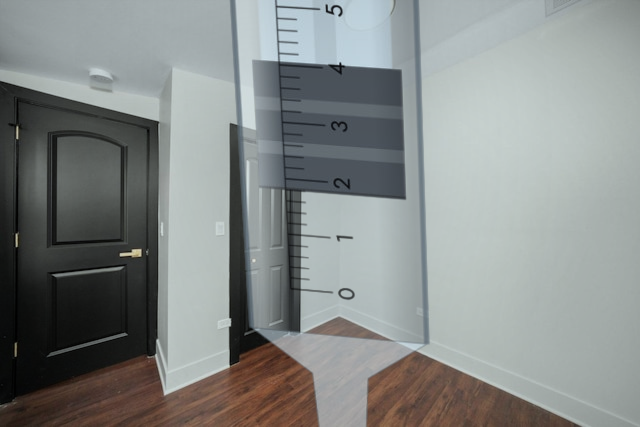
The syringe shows 1.8 mL
